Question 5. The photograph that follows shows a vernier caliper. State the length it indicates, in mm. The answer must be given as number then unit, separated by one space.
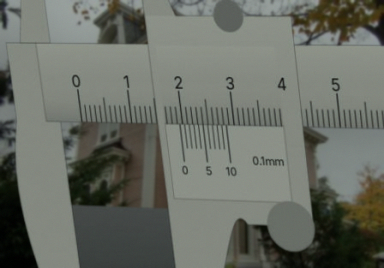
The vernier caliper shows 19.5 mm
